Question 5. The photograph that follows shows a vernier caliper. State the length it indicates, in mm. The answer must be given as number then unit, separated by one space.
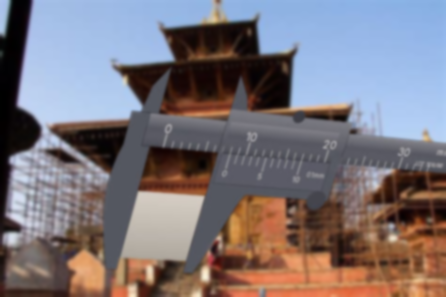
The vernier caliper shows 8.0 mm
